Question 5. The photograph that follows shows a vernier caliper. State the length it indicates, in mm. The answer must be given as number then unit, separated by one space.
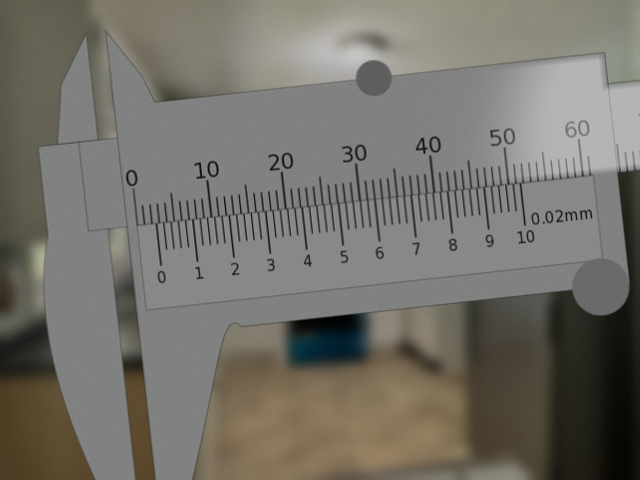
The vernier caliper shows 2.6 mm
